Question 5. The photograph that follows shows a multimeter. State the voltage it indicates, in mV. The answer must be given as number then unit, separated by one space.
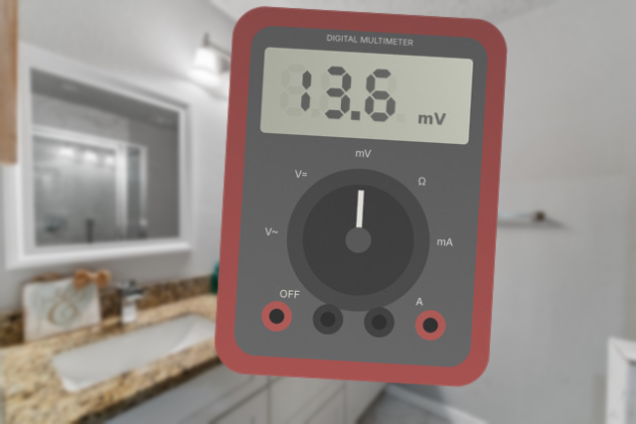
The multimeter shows 13.6 mV
